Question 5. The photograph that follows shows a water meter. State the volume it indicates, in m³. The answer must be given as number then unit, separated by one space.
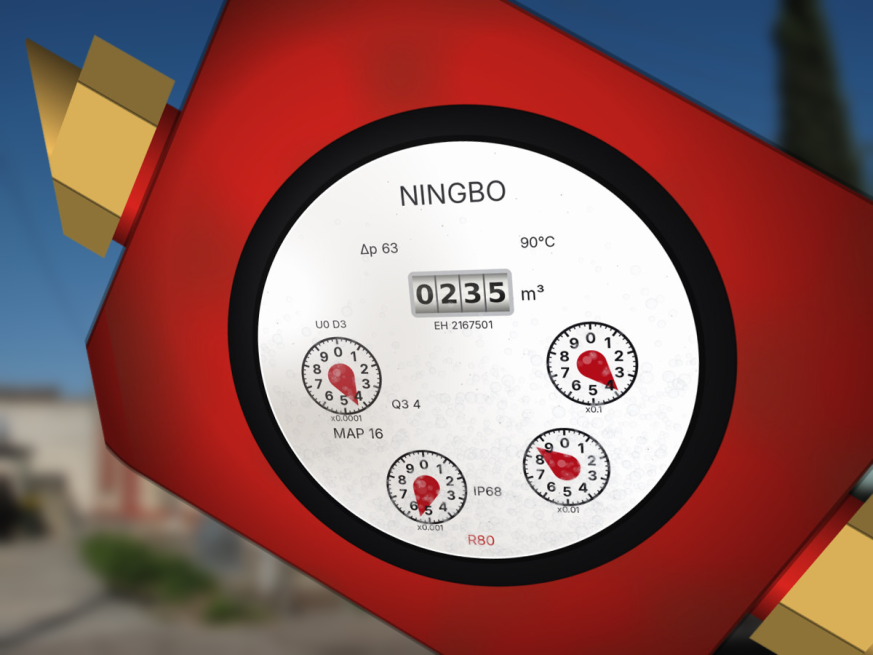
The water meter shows 235.3854 m³
